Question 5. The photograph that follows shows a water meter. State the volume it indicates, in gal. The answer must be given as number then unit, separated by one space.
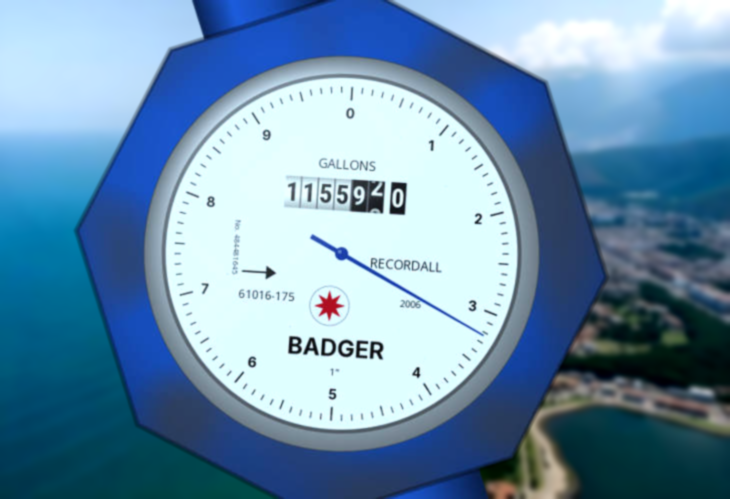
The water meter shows 1155923.2 gal
